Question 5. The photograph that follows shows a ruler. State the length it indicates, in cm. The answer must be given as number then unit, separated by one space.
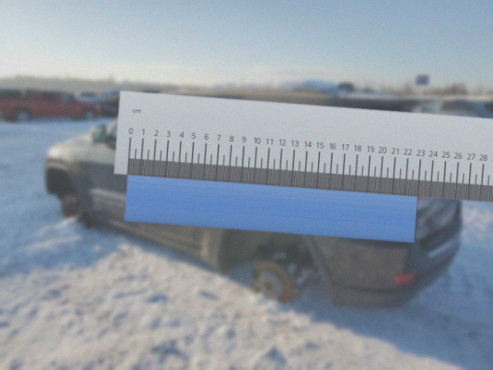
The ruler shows 23 cm
